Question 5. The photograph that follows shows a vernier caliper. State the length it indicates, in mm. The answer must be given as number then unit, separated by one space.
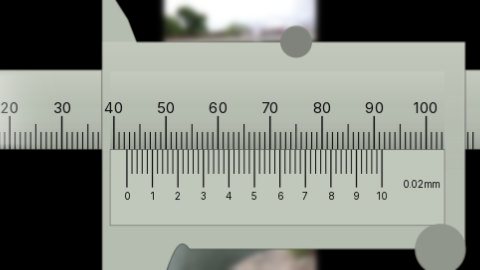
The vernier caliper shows 42.5 mm
